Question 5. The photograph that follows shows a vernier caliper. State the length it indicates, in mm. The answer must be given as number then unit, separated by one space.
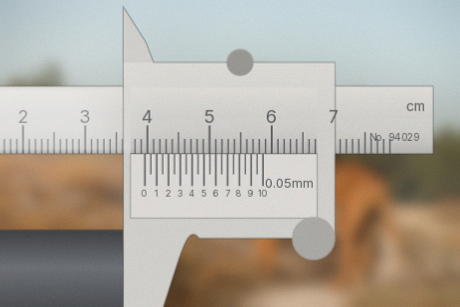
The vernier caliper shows 39.6 mm
